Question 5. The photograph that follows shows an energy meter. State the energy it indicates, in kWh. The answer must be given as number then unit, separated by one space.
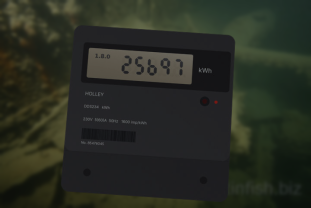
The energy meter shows 25697 kWh
